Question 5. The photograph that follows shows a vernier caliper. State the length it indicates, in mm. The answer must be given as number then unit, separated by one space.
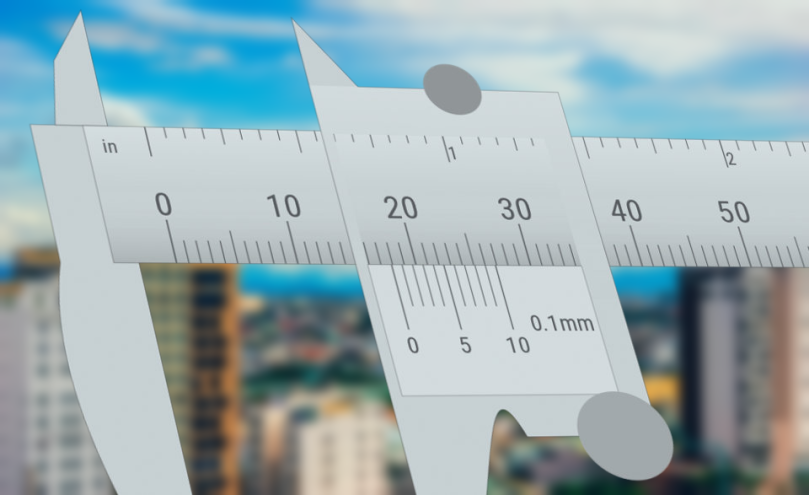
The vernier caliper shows 17.9 mm
